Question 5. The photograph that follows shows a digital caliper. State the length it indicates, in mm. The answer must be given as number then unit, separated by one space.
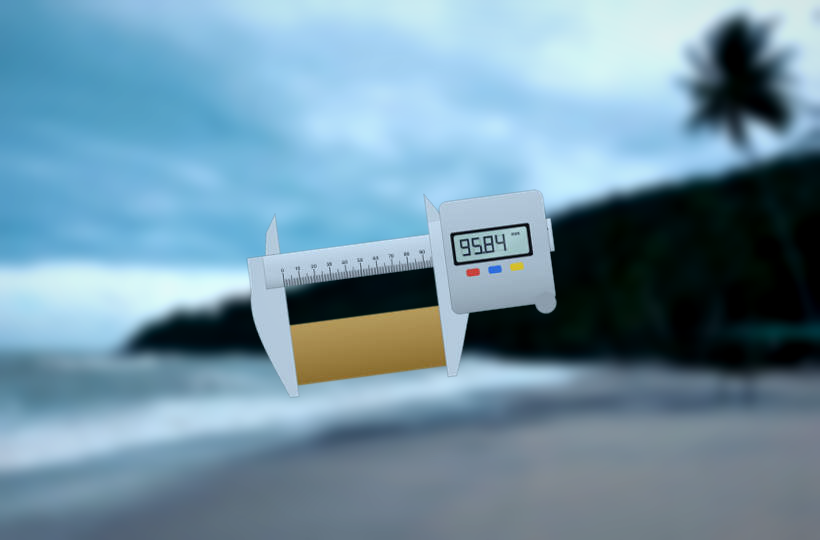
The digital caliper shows 95.84 mm
